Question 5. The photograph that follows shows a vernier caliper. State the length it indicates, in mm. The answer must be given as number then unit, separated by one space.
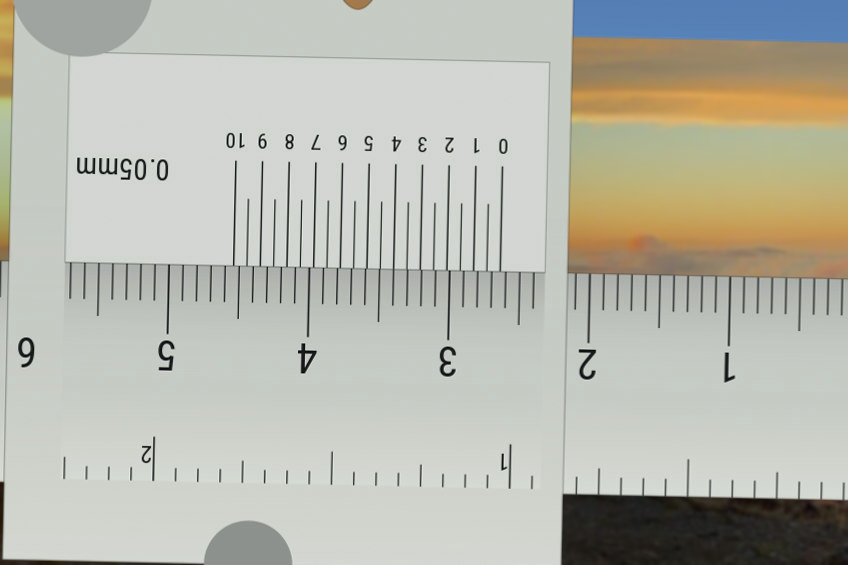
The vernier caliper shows 26.4 mm
